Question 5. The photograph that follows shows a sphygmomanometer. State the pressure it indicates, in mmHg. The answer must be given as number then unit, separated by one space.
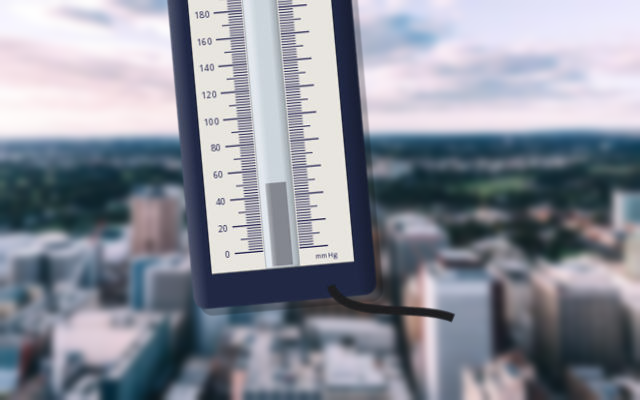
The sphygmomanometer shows 50 mmHg
